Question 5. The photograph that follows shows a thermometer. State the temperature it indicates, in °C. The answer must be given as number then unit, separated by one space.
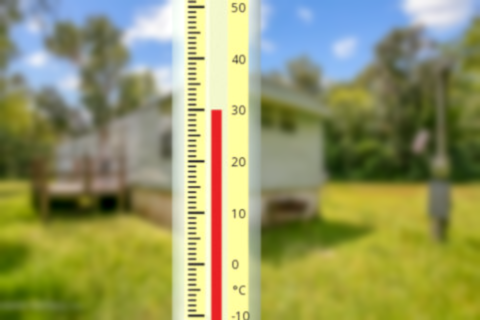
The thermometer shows 30 °C
